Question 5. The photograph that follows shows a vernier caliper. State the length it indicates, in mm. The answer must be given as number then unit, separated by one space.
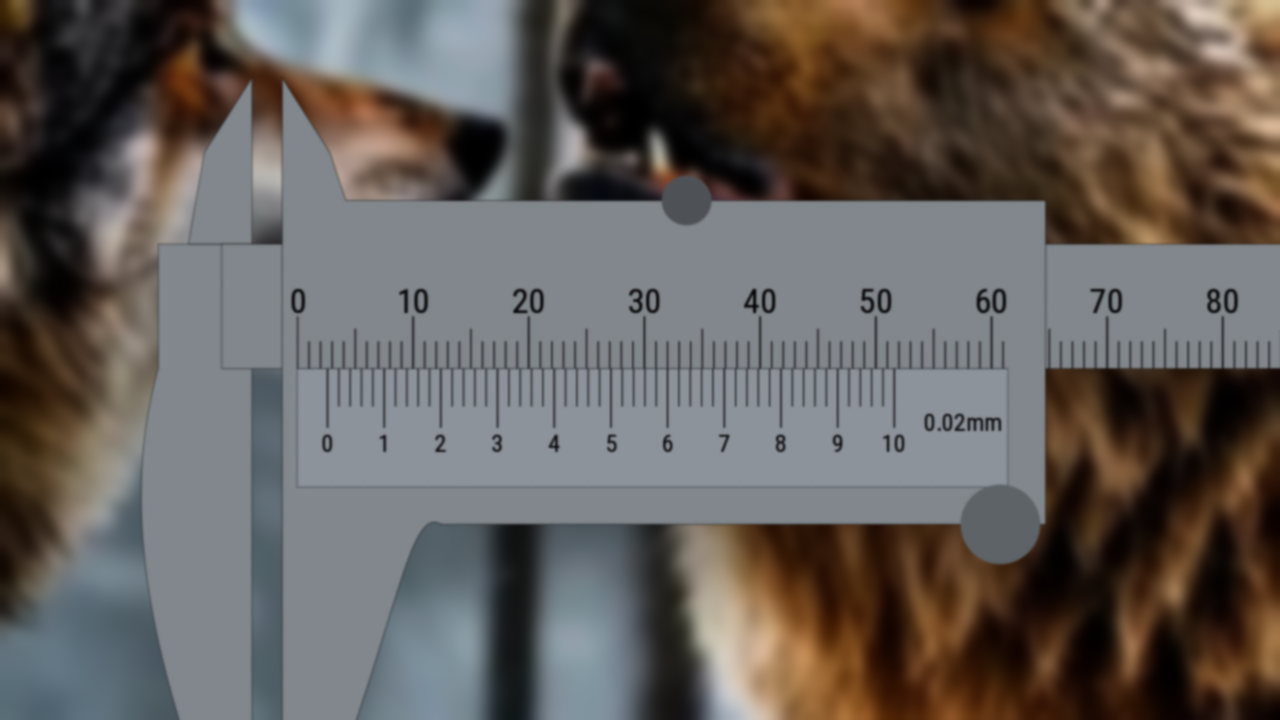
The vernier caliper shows 2.6 mm
